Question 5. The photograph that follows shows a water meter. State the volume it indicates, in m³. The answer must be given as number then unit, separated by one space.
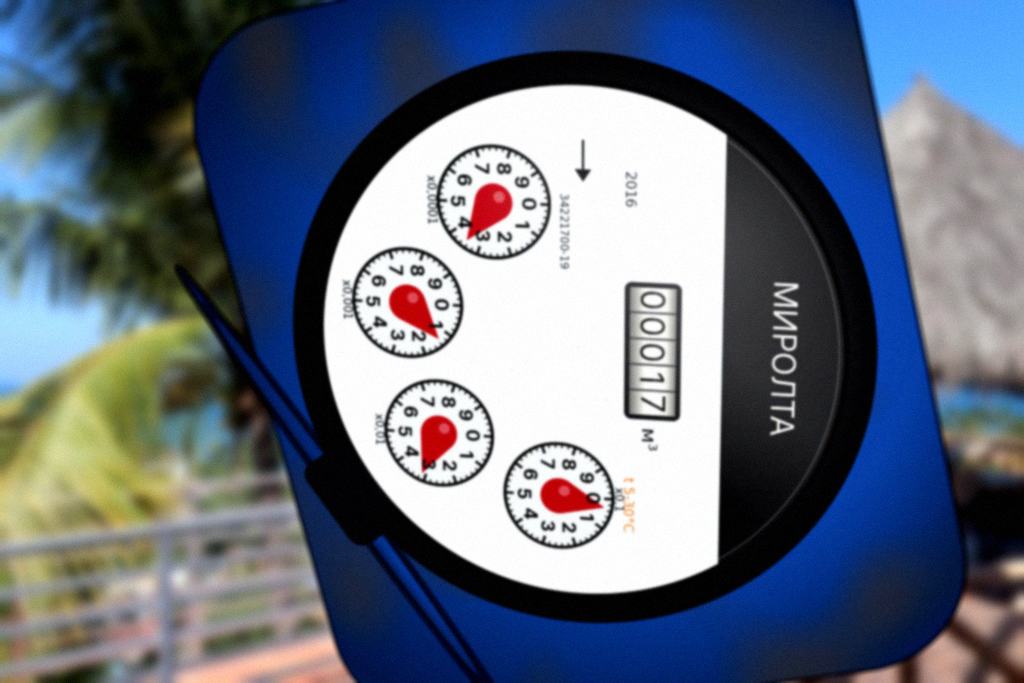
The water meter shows 17.0313 m³
